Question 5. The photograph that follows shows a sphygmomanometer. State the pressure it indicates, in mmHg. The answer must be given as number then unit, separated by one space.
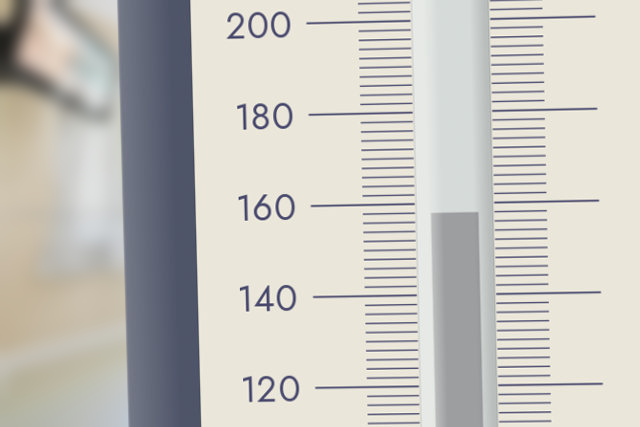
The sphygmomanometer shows 158 mmHg
